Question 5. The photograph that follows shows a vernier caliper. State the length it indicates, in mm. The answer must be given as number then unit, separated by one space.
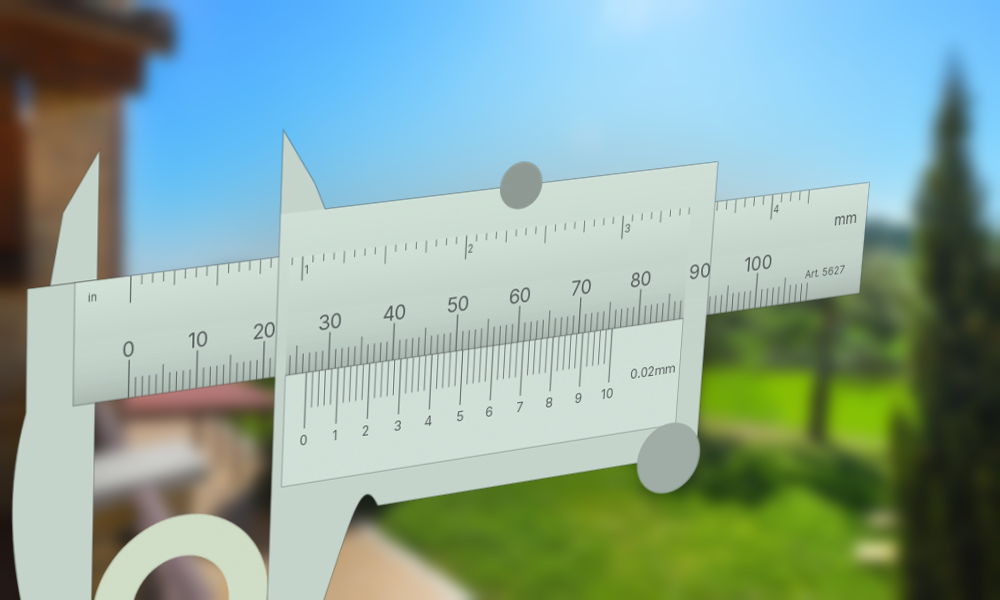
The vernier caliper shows 26.6 mm
